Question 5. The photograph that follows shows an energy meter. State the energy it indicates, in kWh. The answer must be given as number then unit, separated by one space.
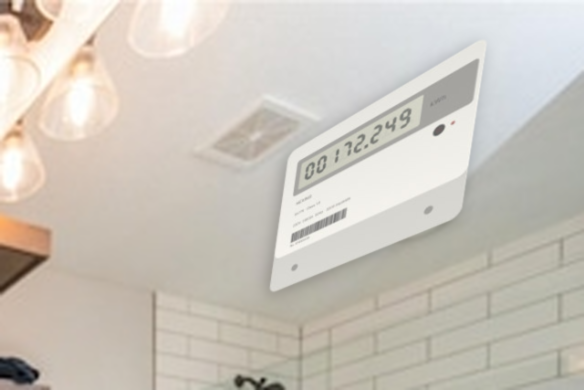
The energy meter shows 172.249 kWh
